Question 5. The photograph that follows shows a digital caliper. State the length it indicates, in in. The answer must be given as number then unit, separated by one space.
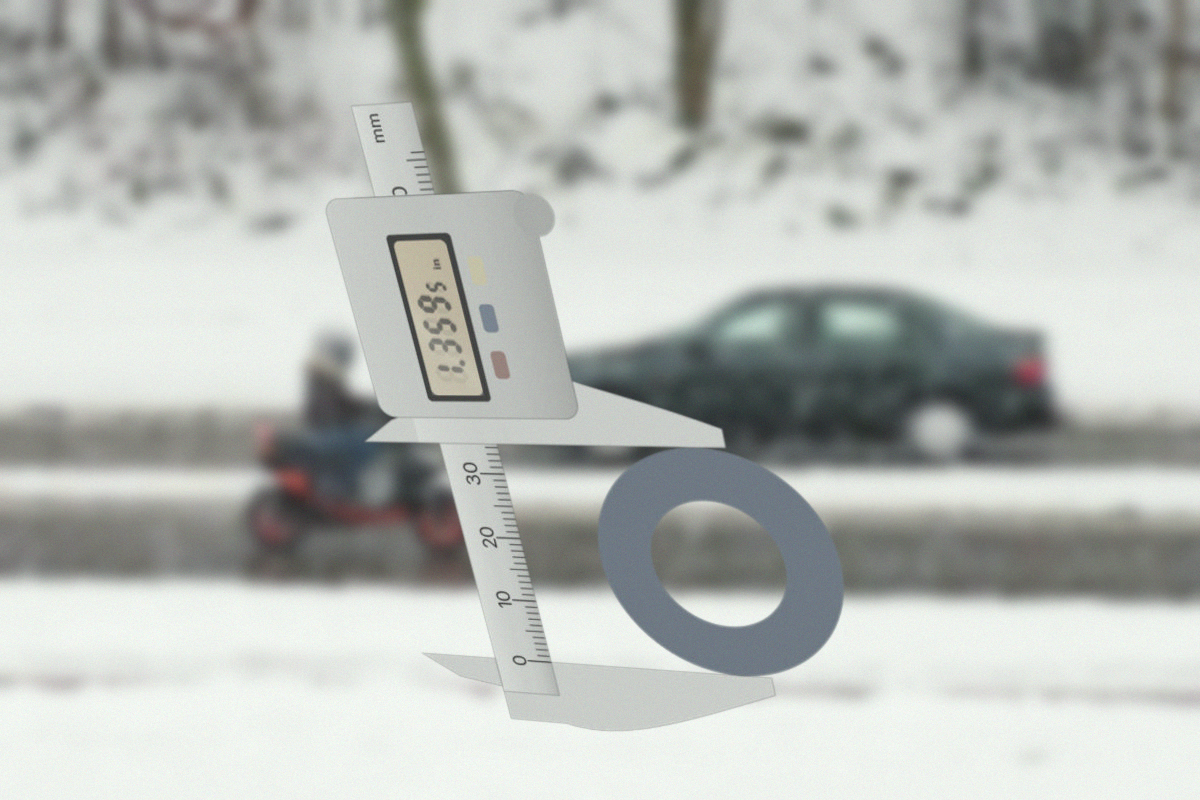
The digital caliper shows 1.3595 in
